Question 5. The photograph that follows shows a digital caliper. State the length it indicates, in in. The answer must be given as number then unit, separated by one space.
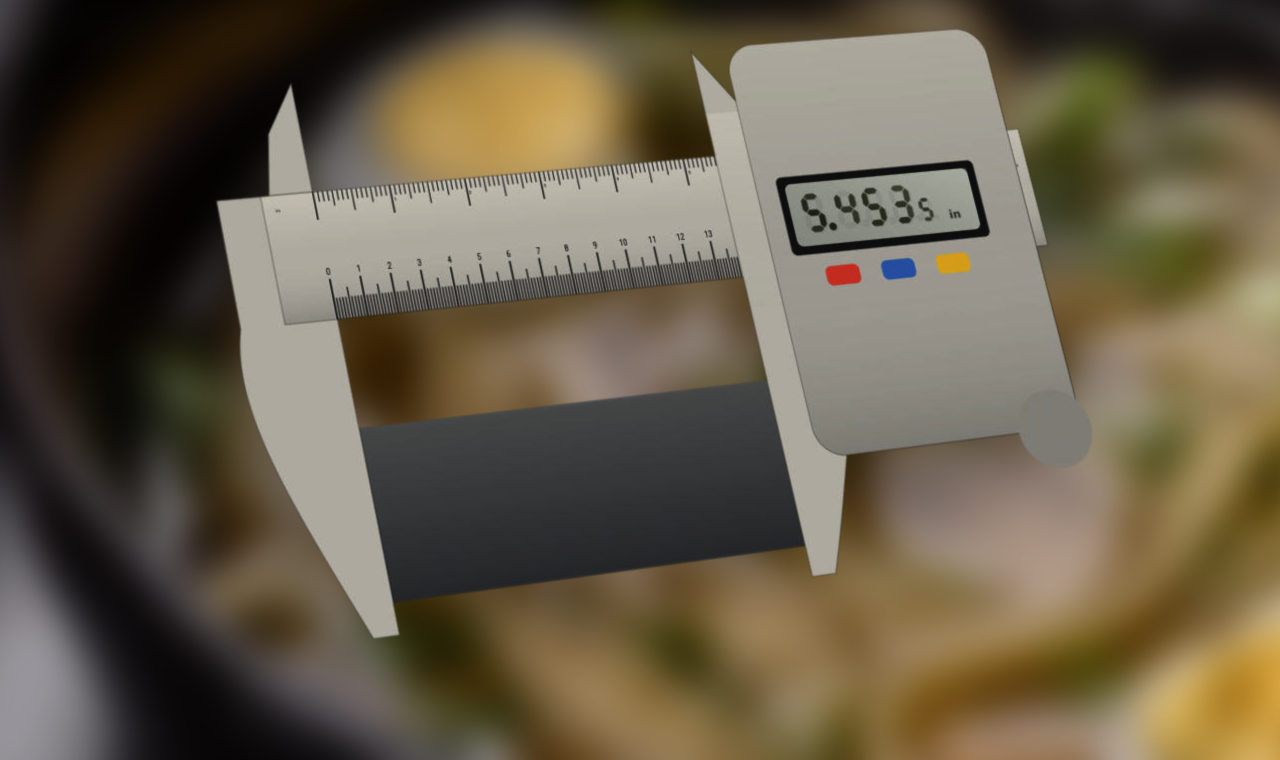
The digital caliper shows 5.4535 in
